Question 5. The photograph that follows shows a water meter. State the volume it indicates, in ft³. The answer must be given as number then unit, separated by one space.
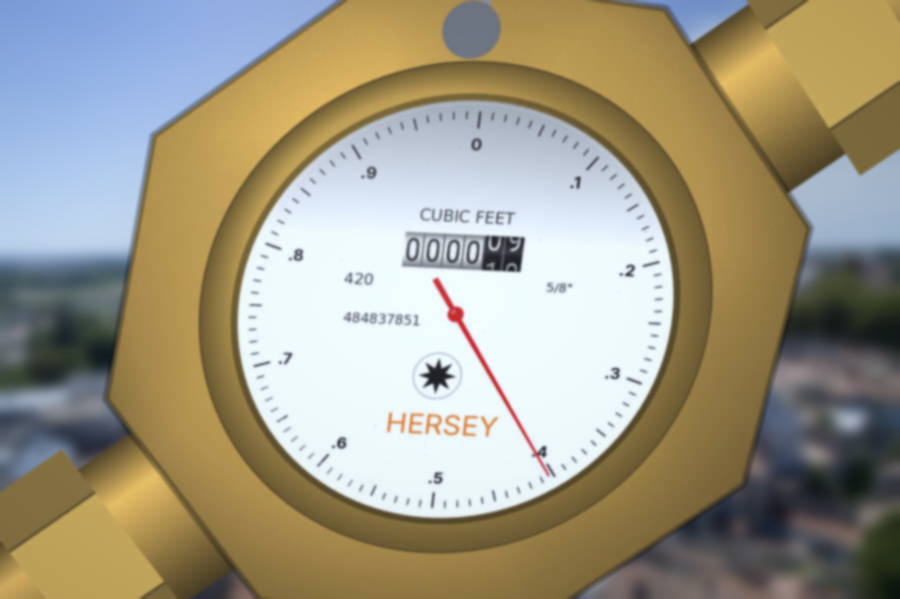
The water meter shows 9.40 ft³
